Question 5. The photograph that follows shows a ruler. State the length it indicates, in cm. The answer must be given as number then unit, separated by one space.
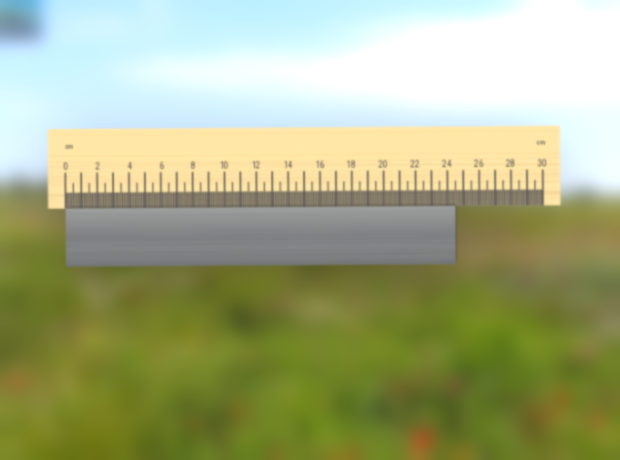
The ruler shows 24.5 cm
